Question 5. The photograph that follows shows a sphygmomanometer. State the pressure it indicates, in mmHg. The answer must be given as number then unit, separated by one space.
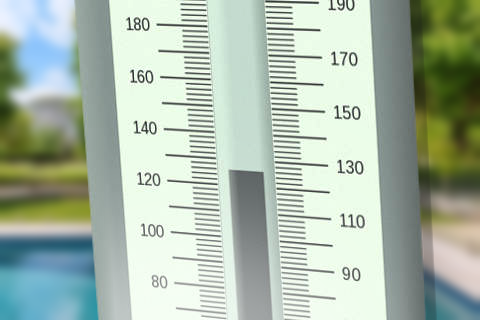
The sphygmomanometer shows 126 mmHg
